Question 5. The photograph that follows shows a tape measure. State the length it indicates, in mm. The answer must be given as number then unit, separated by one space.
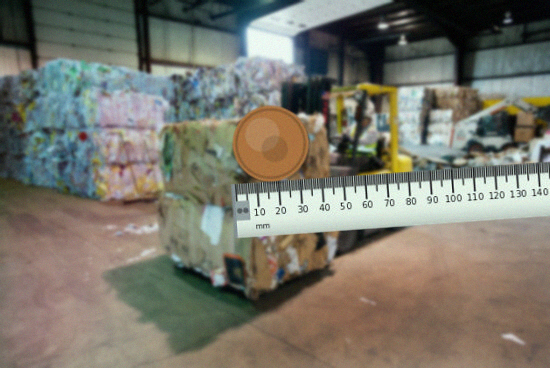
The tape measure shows 35 mm
